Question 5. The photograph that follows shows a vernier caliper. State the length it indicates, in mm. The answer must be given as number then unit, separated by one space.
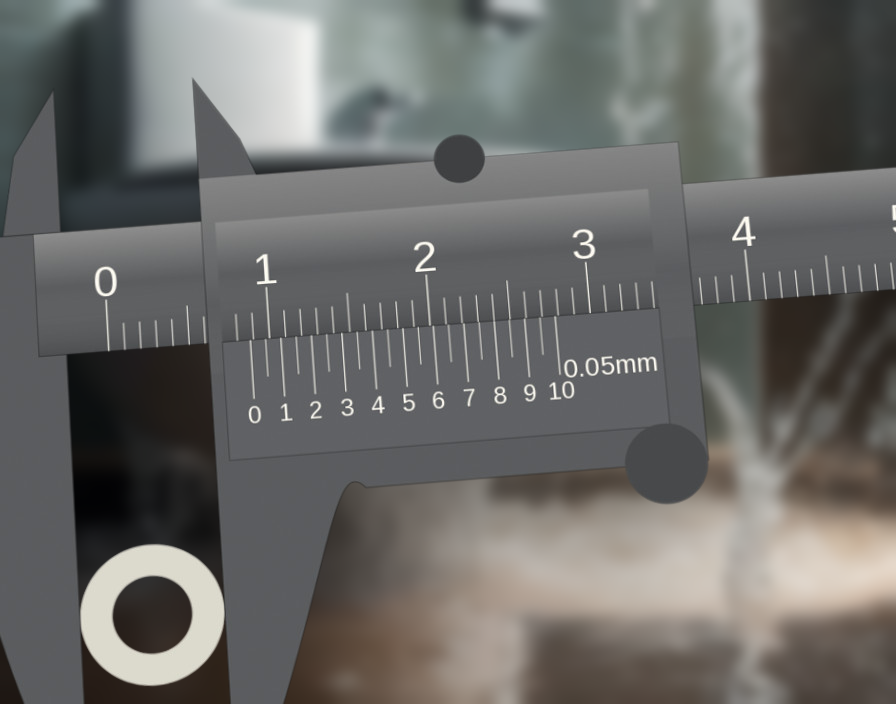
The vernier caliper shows 8.8 mm
